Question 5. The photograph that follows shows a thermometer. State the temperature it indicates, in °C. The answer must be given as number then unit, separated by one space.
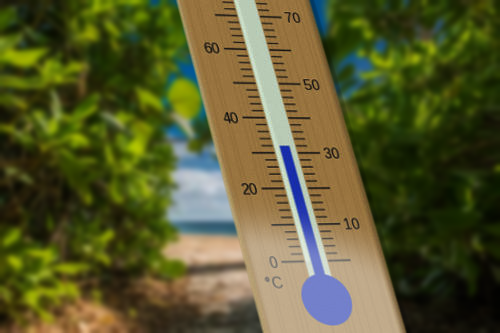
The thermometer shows 32 °C
